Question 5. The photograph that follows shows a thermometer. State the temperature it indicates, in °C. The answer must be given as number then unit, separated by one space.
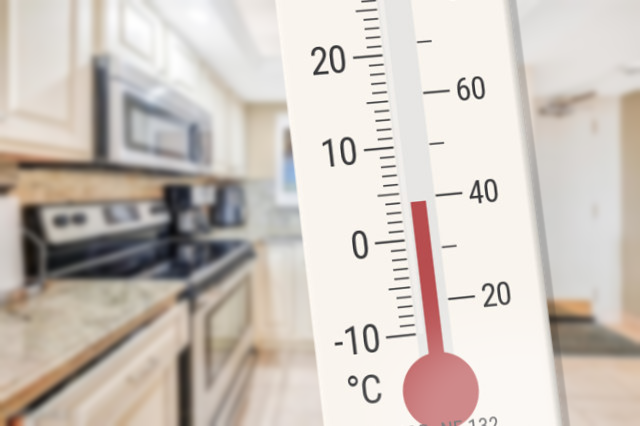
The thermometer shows 4 °C
